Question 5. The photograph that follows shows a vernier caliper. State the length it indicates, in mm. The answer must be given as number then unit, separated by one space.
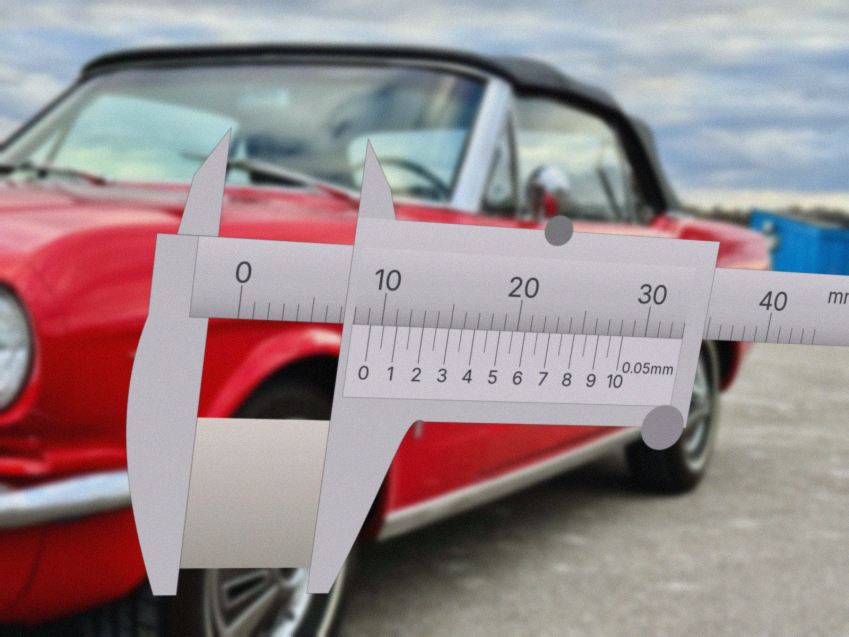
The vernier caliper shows 9.2 mm
